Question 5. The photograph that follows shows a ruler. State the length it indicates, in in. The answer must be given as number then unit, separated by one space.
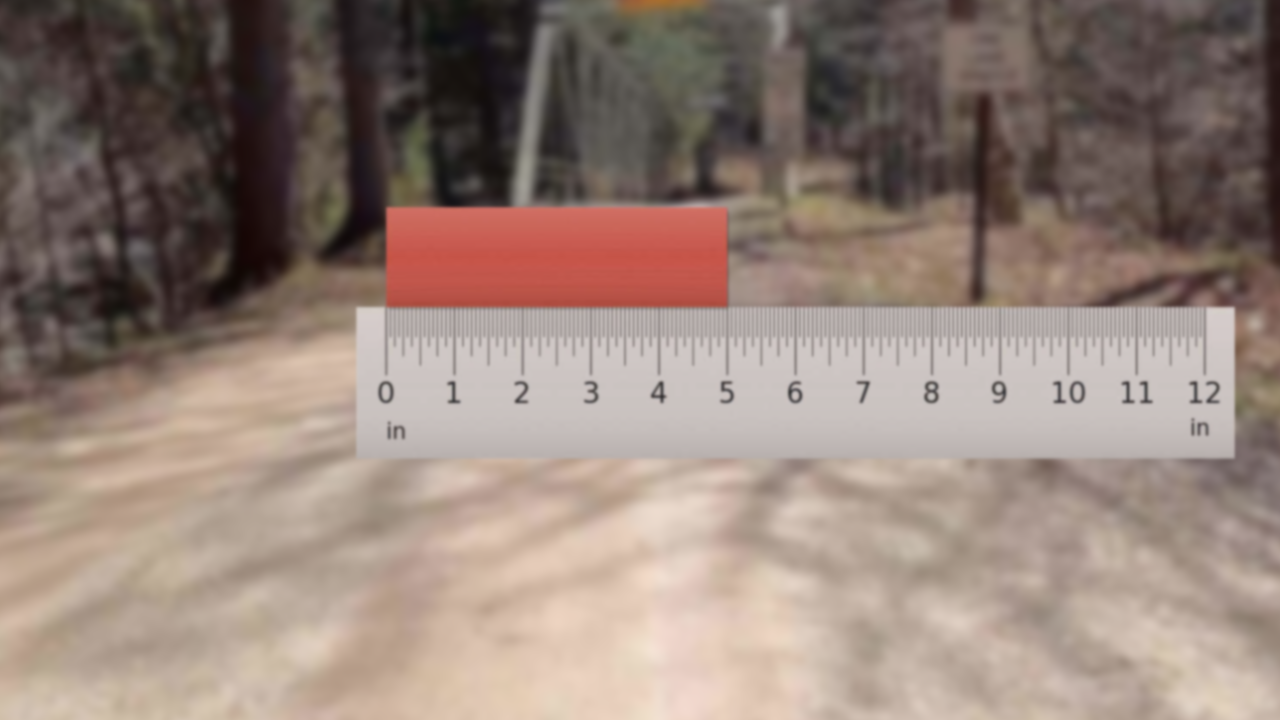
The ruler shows 5 in
